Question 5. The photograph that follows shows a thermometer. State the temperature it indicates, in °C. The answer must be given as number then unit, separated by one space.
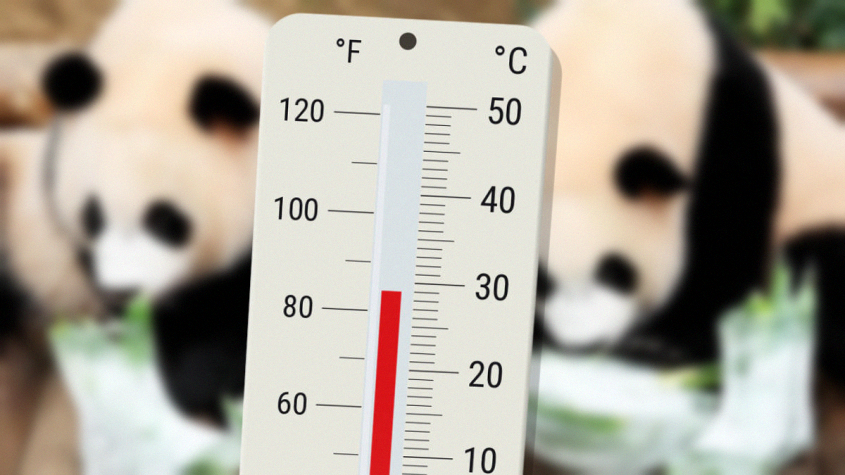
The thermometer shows 29 °C
